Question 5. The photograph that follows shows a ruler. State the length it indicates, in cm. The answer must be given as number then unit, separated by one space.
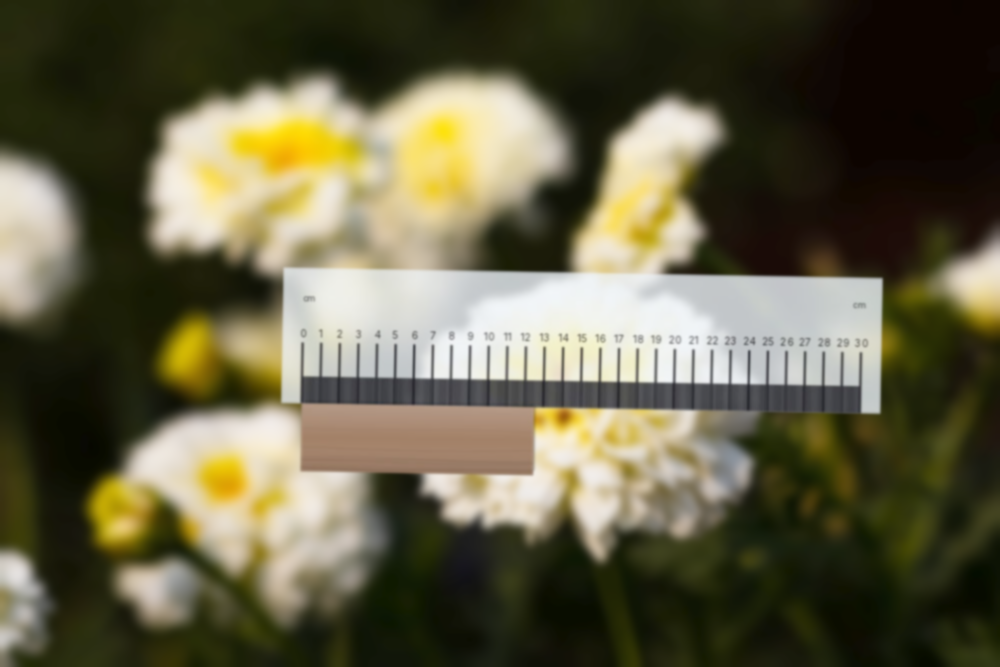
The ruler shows 12.5 cm
